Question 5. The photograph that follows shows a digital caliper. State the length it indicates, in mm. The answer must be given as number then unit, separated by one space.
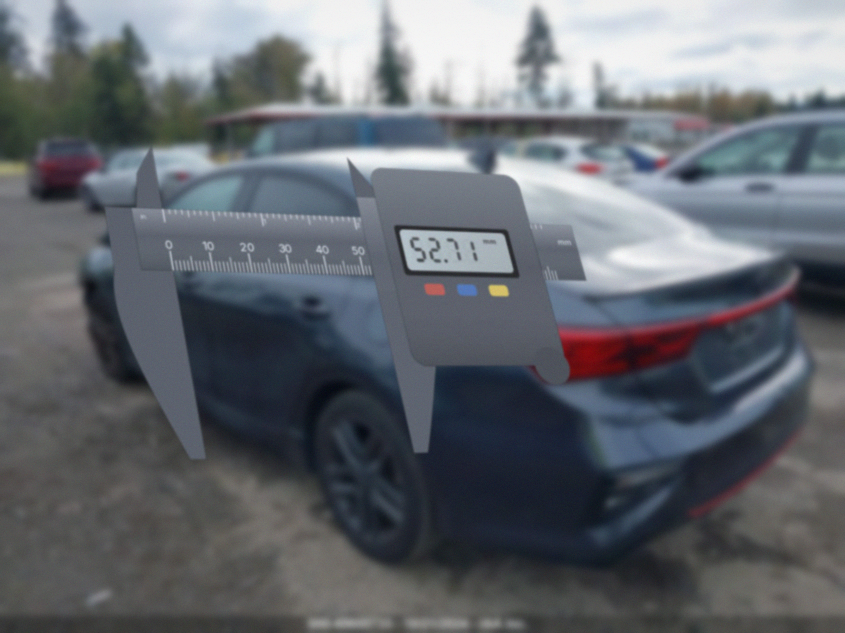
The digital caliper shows 52.71 mm
